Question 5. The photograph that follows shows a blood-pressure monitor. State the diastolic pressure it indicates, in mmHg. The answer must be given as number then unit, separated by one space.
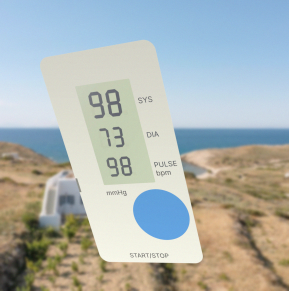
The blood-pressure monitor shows 73 mmHg
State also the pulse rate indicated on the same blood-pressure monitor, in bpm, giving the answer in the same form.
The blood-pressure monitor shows 98 bpm
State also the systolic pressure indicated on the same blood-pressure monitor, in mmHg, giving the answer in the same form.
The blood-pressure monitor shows 98 mmHg
